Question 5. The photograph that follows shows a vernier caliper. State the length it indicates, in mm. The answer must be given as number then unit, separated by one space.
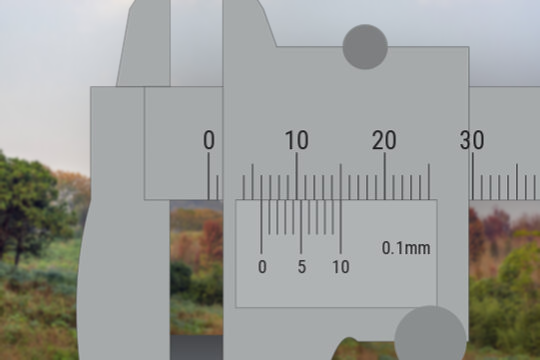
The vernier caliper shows 6.0 mm
